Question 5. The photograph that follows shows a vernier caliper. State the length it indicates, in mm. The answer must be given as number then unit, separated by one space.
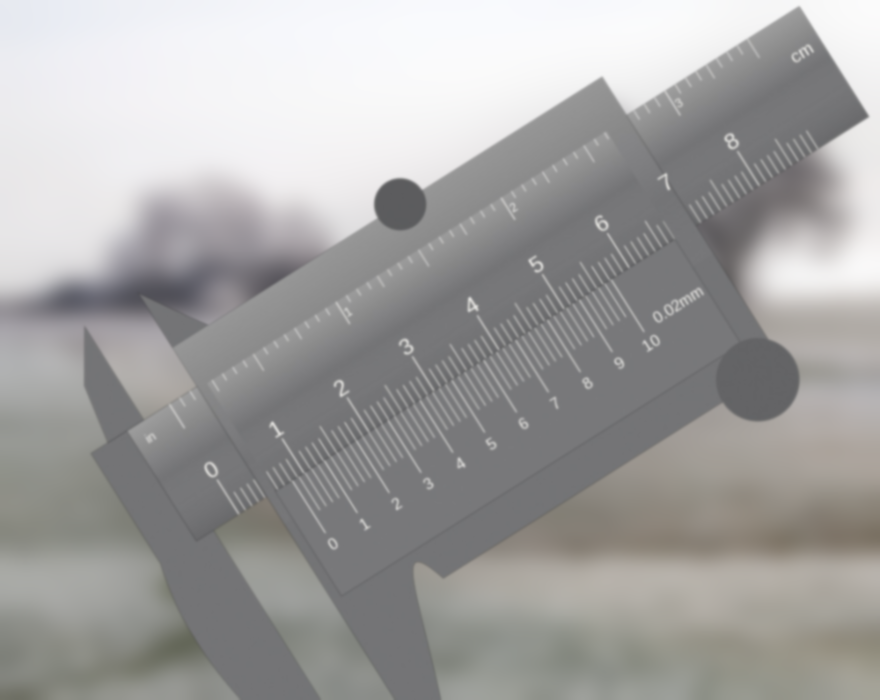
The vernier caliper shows 8.2 mm
